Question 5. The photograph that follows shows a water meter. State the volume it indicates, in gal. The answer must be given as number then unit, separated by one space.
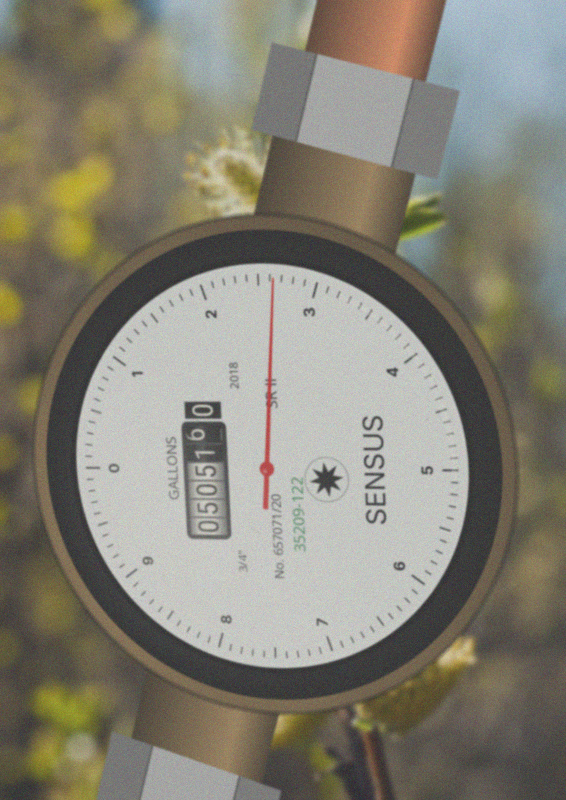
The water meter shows 505162.6 gal
